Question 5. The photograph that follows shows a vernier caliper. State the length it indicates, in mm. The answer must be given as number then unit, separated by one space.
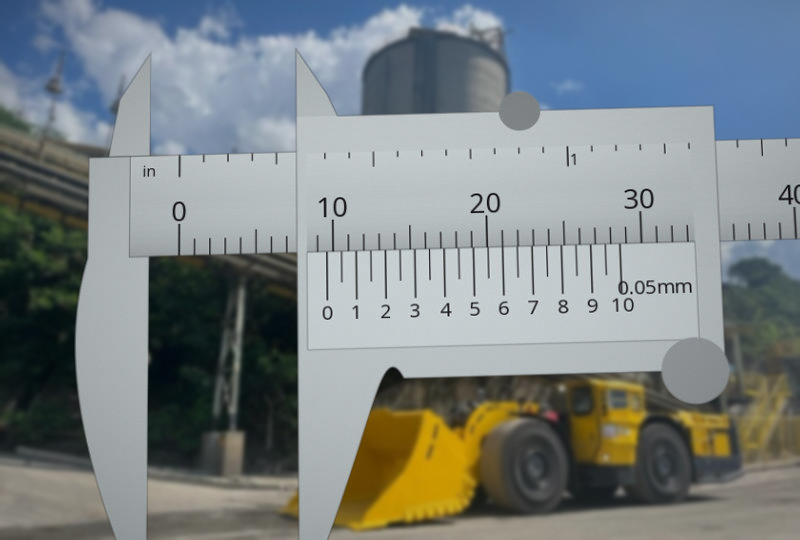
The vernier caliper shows 9.6 mm
